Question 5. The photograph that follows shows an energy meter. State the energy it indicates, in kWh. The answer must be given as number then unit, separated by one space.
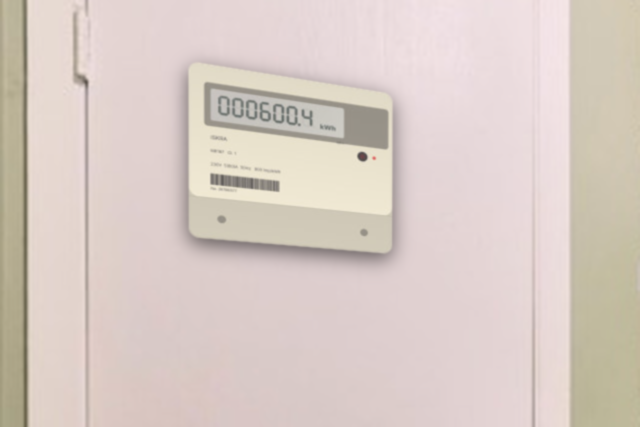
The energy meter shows 600.4 kWh
